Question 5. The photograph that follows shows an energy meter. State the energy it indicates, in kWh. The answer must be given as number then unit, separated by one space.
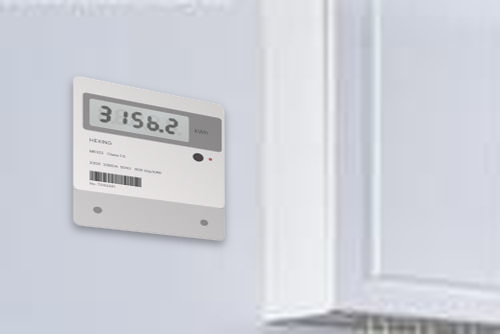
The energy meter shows 3156.2 kWh
